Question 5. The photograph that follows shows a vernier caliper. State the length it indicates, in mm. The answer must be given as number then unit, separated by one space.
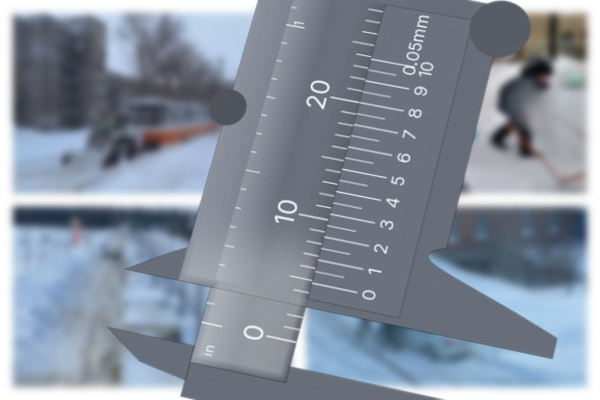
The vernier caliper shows 4.8 mm
